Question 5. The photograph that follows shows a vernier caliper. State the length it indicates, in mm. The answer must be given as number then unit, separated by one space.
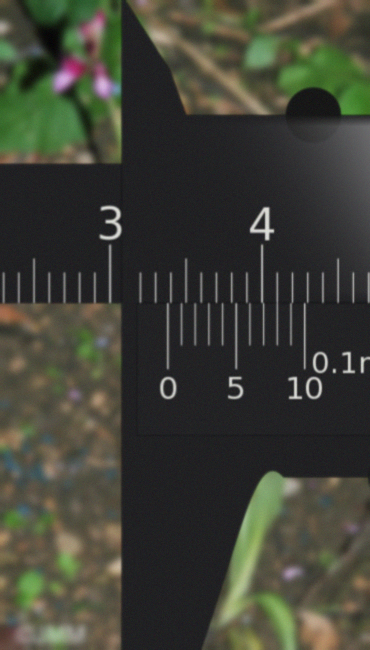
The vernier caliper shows 33.8 mm
